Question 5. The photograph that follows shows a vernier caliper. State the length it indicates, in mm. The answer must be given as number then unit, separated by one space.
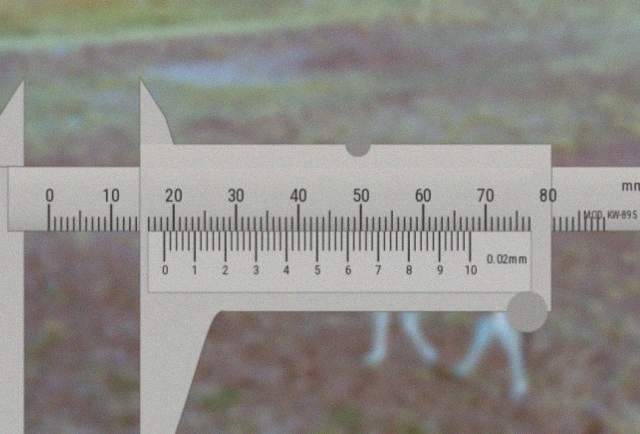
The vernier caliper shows 18.5 mm
